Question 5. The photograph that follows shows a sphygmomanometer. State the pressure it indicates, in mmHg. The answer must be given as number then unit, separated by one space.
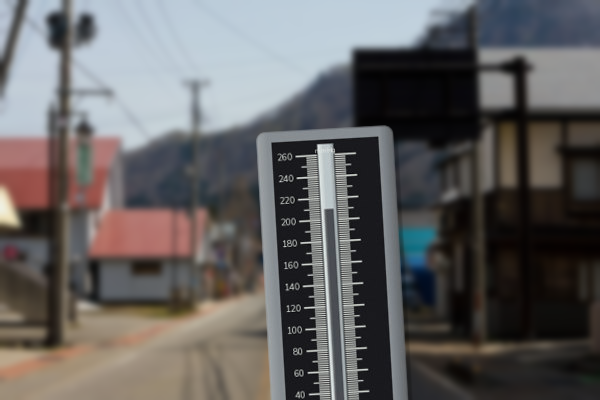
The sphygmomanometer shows 210 mmHg
